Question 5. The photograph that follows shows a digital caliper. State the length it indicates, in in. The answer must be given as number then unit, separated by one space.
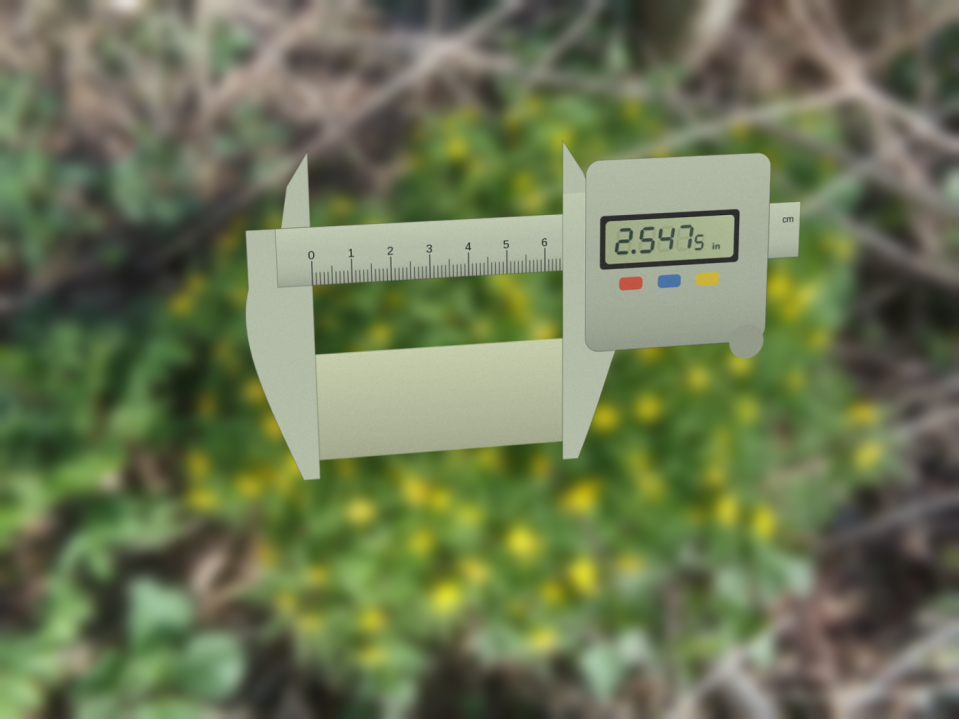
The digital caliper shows 2.5475 in
